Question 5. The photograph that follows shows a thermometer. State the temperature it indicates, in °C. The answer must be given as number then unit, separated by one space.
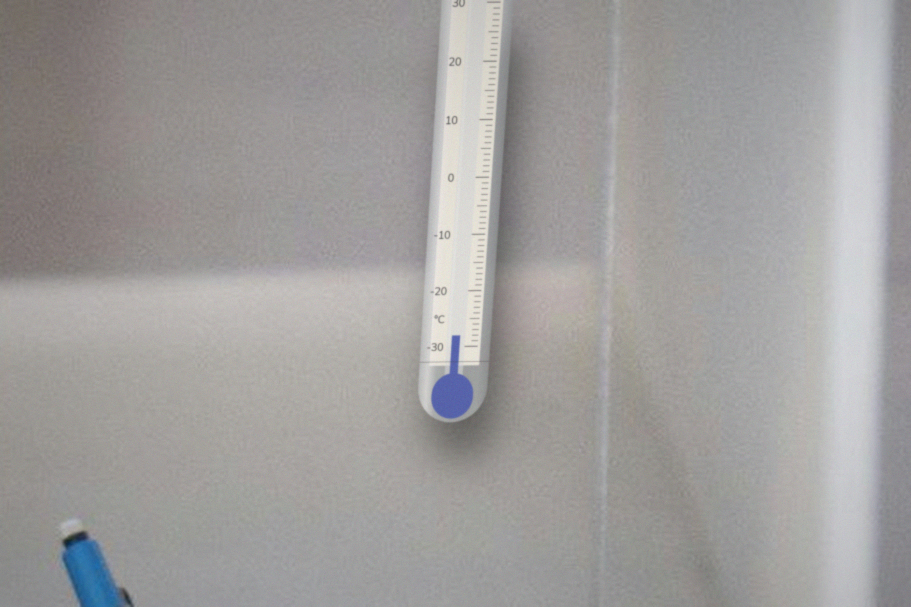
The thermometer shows -28 °C
